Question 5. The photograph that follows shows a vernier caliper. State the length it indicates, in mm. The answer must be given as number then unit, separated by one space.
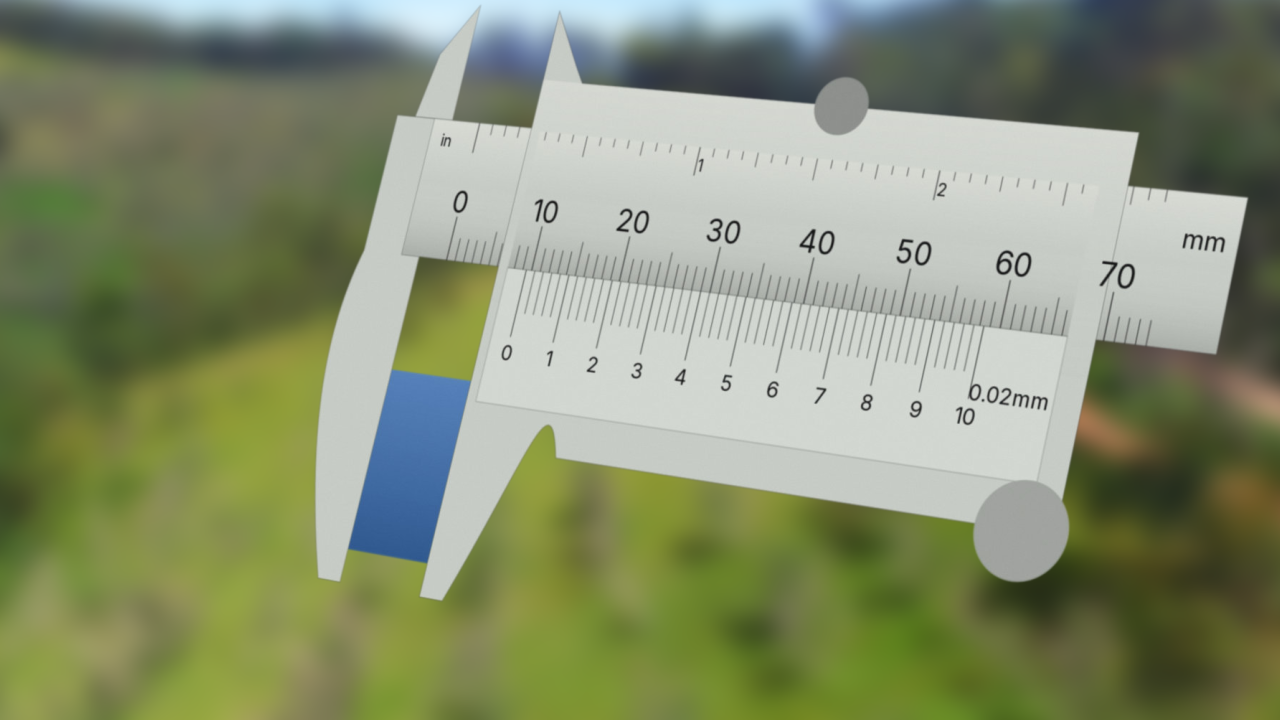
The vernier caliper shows 9.4 mm
